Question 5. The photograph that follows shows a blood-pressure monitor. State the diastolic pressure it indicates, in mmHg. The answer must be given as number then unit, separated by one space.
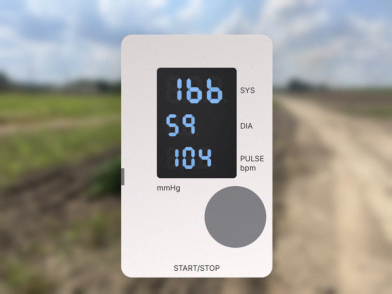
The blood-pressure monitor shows 59 mmHg
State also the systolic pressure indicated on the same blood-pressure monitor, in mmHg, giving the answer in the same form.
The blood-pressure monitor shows 166 mmHg
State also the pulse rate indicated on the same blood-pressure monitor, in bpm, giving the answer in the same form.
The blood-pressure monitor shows 104 bpm
